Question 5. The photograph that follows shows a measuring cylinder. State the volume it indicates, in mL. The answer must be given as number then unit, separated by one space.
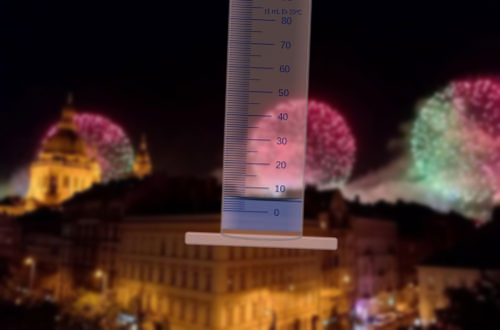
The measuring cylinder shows 5 mL
